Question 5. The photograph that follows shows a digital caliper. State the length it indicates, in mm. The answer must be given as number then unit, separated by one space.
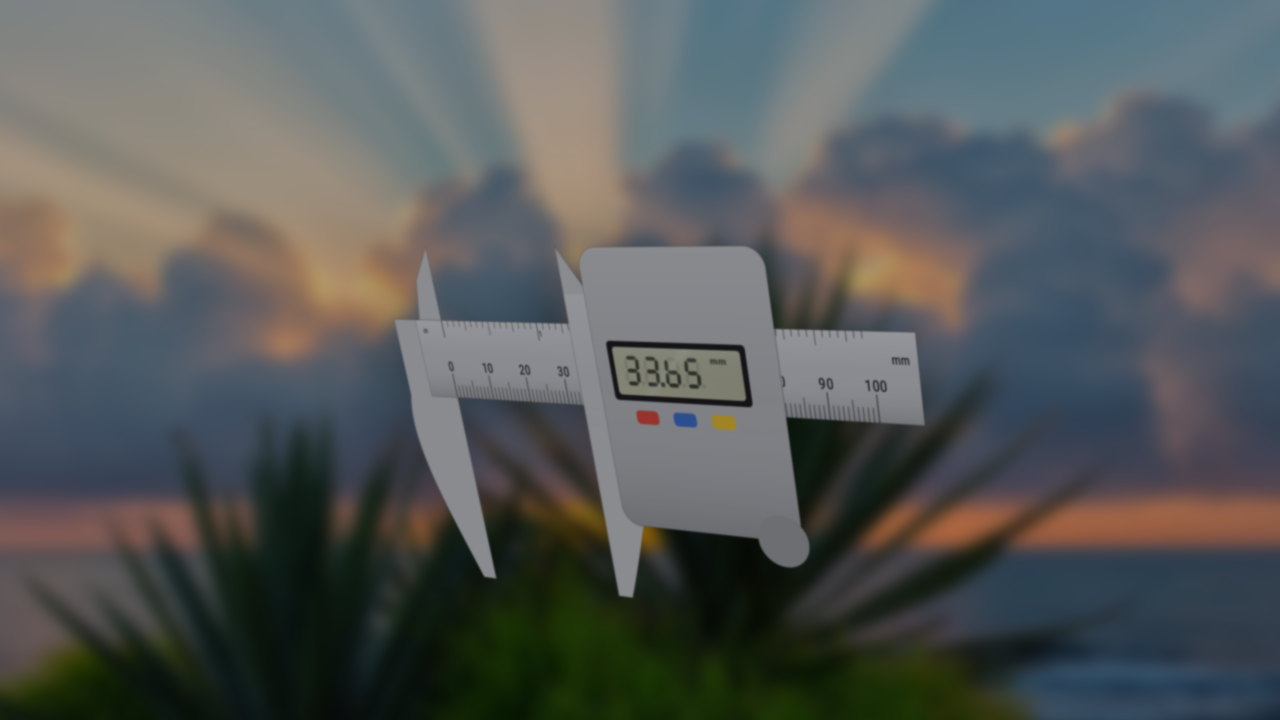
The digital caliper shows 33.65 mm
